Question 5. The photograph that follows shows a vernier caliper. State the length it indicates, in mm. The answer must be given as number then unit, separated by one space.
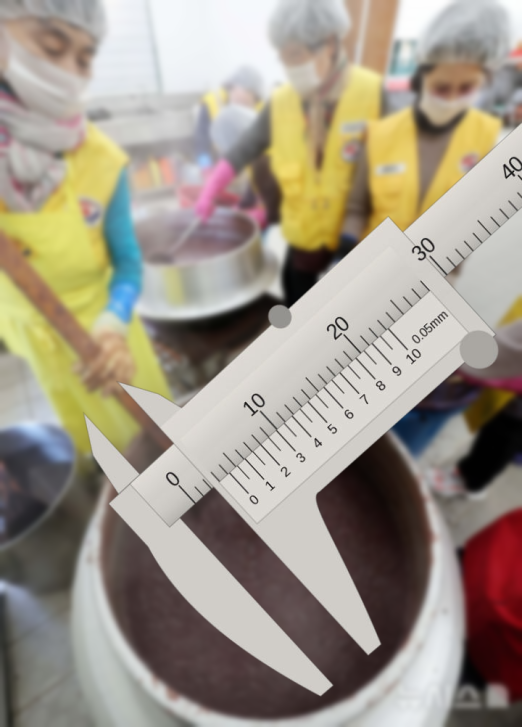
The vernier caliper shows 4.2 mm
